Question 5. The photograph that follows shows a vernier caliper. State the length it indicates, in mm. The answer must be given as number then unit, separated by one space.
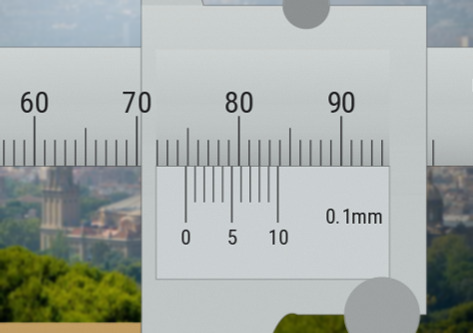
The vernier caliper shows 74.8 mm
